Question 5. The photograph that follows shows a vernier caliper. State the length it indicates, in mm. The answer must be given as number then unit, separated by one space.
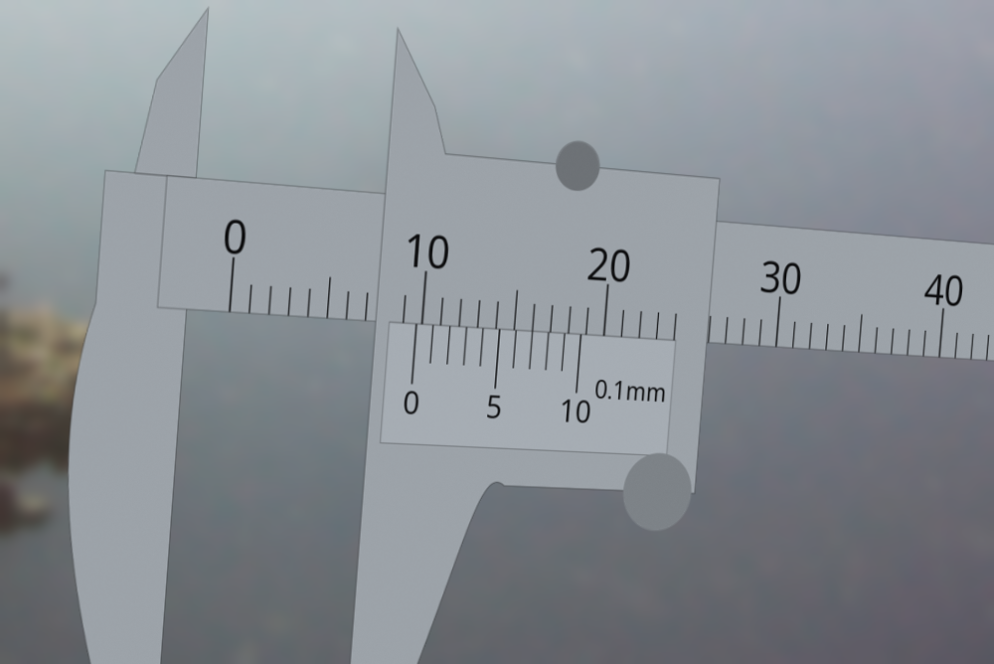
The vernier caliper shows 9.7 mm
